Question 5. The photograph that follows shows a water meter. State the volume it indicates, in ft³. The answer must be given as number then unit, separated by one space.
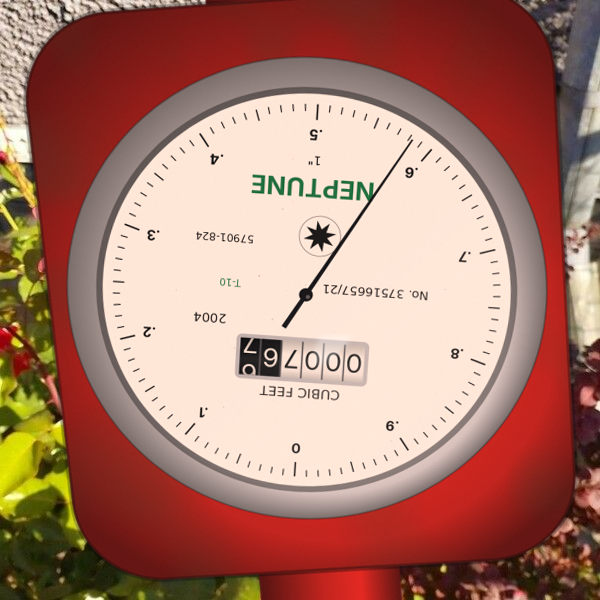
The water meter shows 766.58 ft³
